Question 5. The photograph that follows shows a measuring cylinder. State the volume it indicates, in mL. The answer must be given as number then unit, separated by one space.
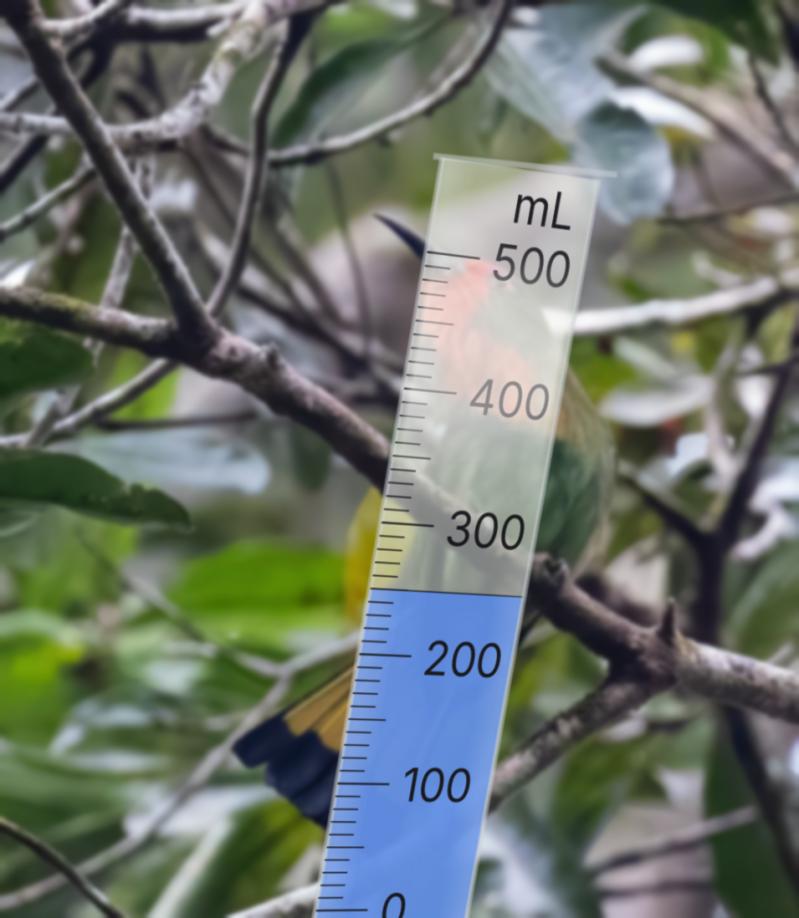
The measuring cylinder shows 250 mL
